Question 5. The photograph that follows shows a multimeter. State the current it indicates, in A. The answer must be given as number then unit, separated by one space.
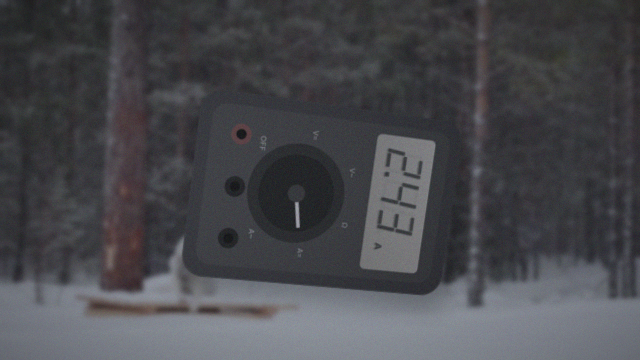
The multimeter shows 2.43 A
